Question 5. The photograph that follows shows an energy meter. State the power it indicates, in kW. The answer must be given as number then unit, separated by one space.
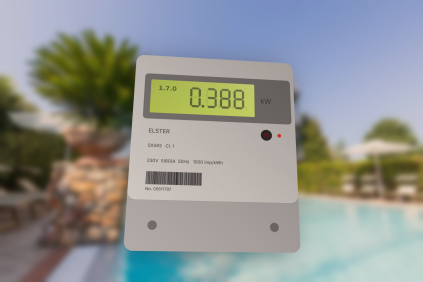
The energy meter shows 0.388 kW
